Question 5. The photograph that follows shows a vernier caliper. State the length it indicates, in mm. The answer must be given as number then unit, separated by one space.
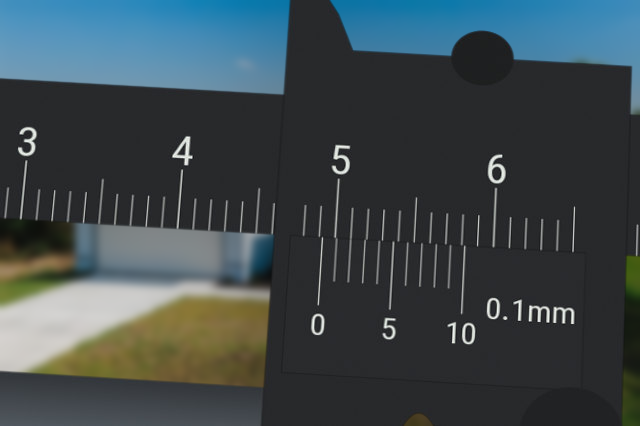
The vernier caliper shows 49.2 mm
